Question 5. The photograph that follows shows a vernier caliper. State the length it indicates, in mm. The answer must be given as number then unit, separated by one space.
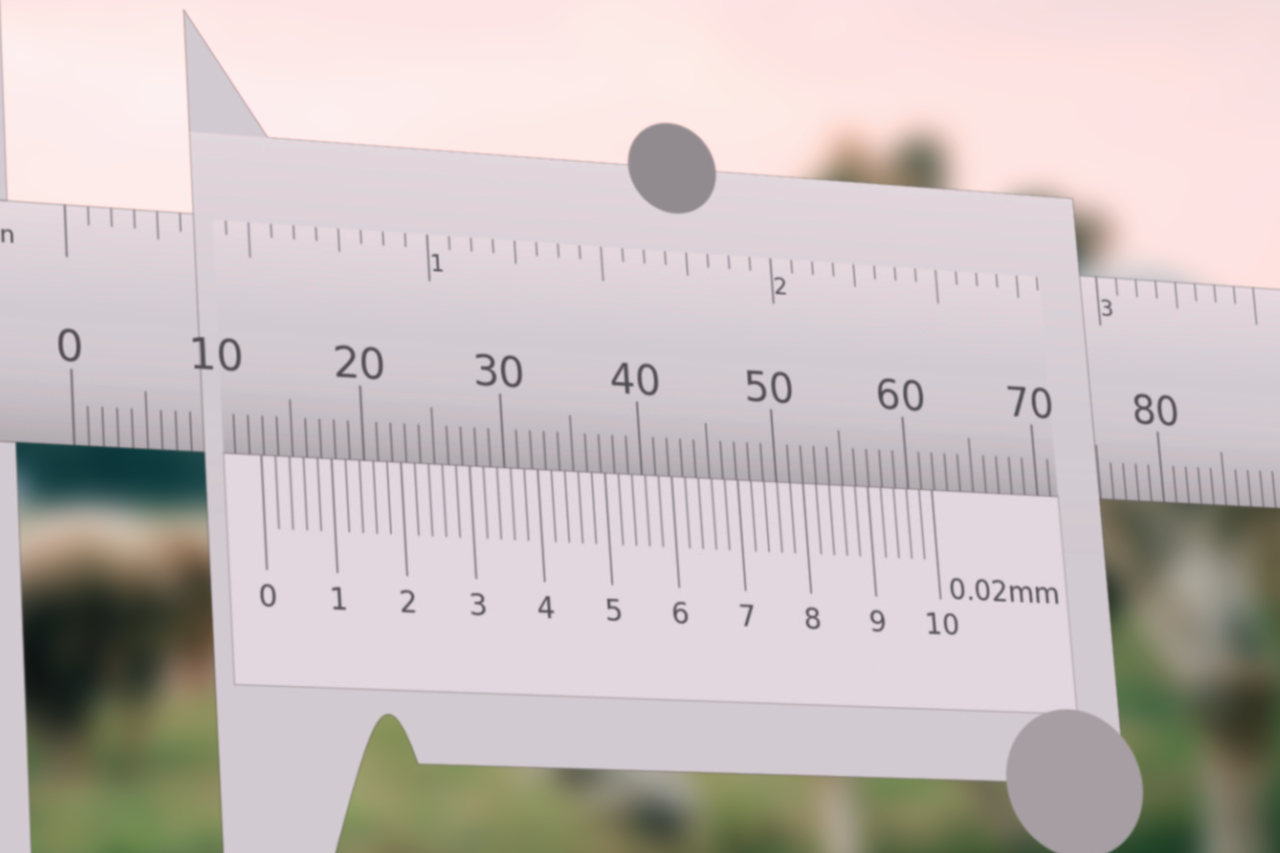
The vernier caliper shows 12.8 mm
